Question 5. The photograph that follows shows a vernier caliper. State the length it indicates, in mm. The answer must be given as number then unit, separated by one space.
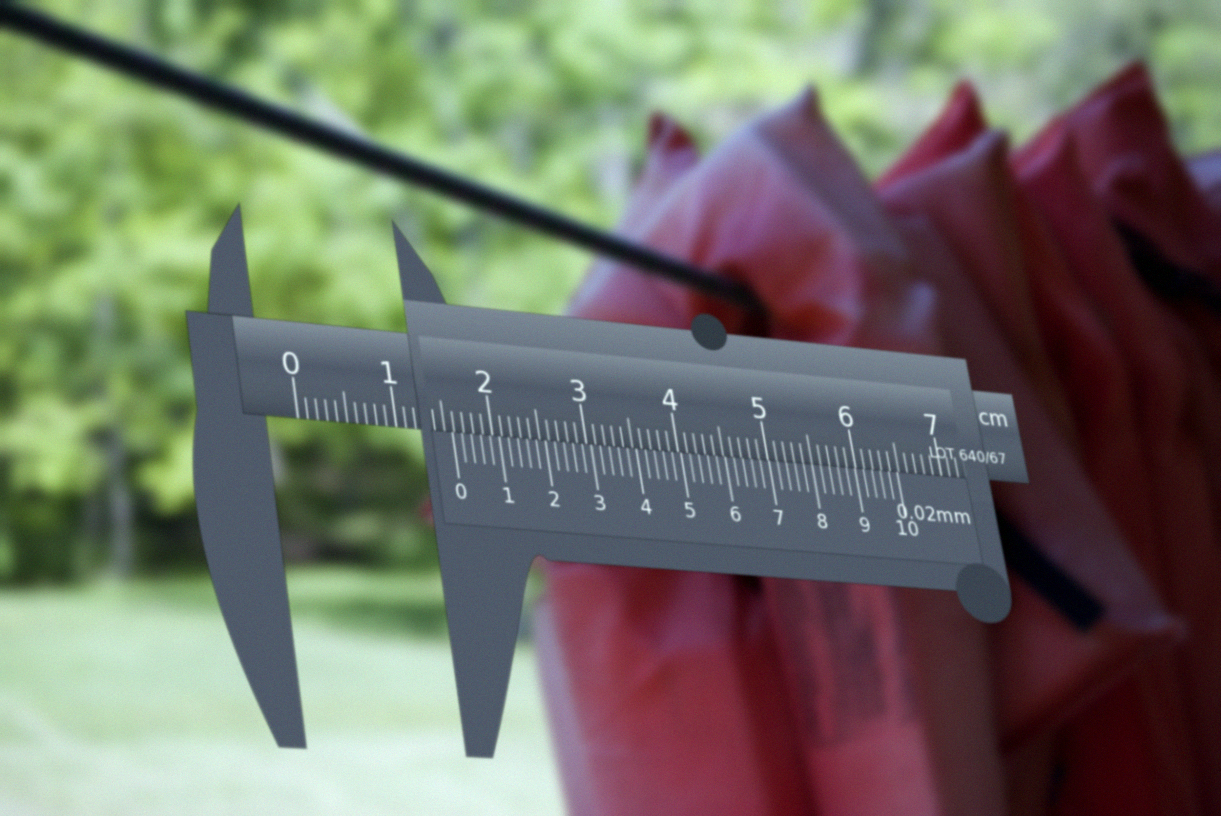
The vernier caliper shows 15.8 mm
